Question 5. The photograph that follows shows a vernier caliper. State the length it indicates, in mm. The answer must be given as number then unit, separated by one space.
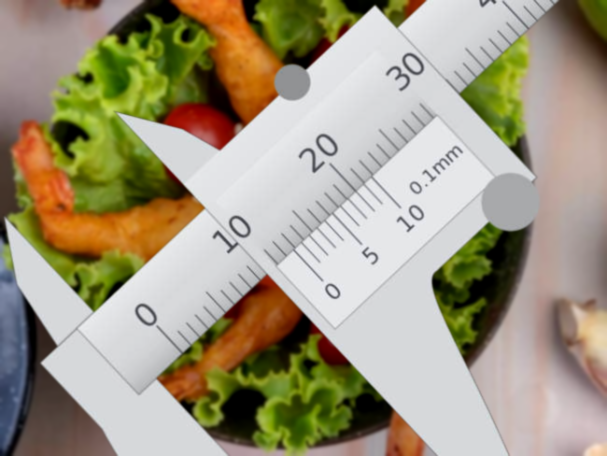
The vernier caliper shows 12.8 mm
